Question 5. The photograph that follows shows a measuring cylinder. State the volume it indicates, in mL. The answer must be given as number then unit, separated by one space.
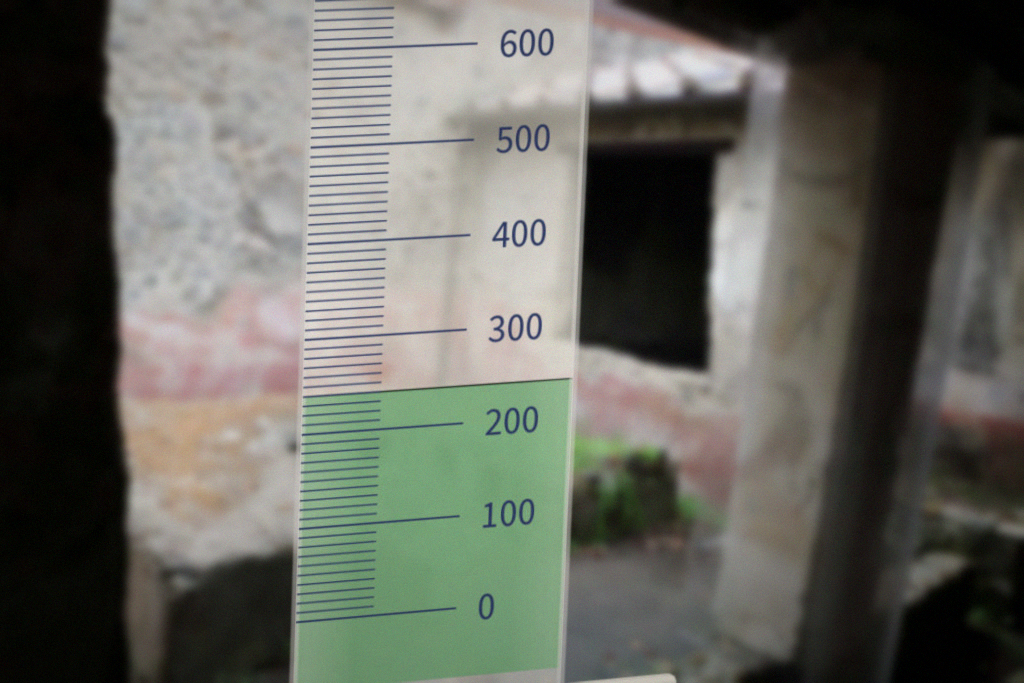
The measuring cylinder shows 240 mL
